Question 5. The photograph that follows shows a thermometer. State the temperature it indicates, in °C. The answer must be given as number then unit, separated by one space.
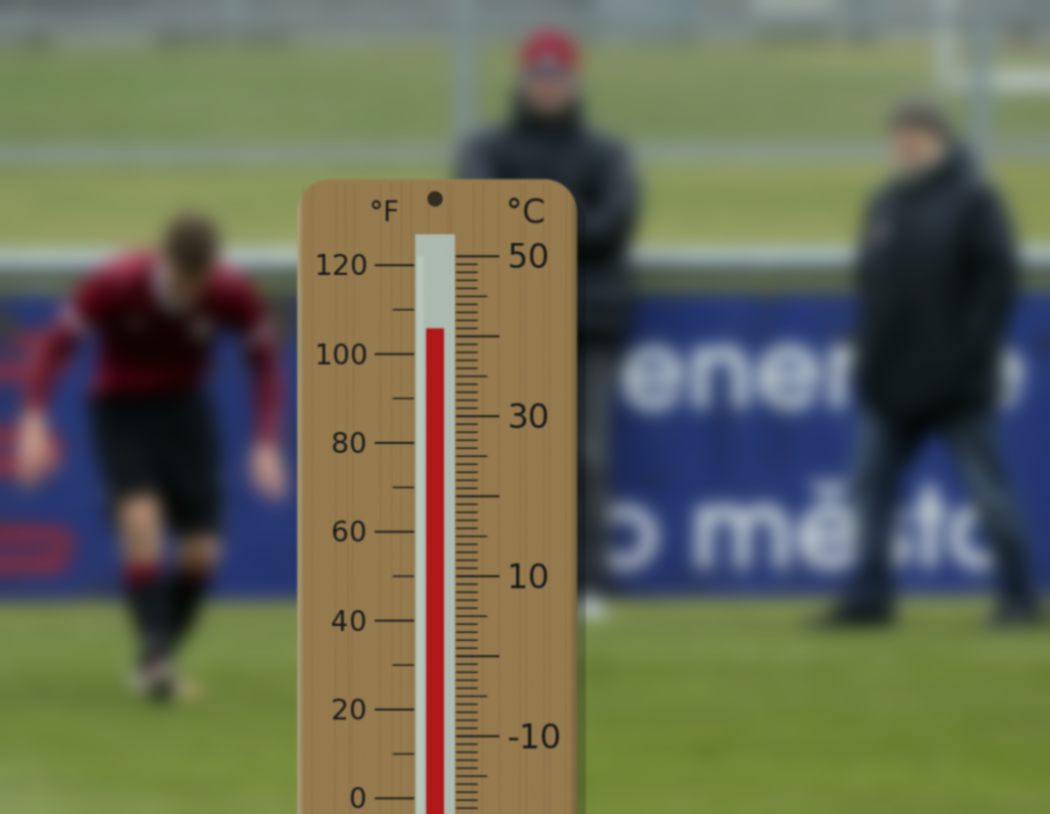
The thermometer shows 41 °C
